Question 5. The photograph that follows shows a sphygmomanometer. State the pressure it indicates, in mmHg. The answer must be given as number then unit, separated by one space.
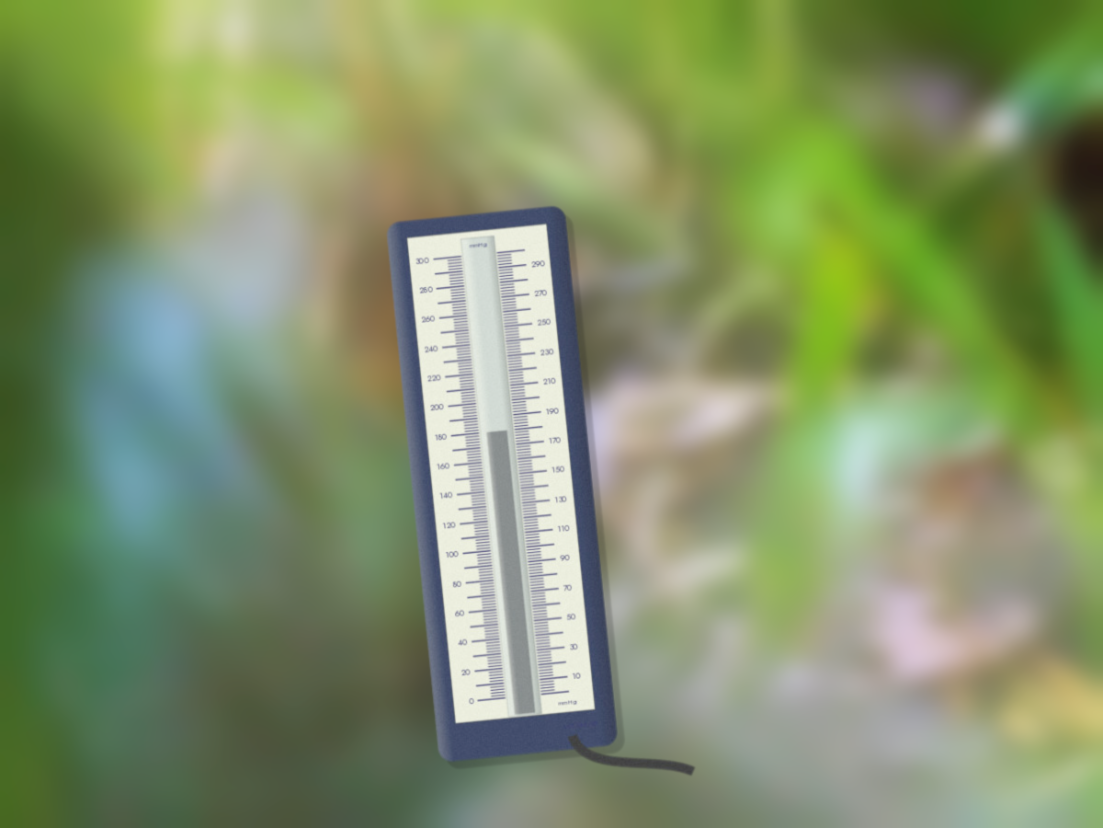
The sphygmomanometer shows 180 mmHg
